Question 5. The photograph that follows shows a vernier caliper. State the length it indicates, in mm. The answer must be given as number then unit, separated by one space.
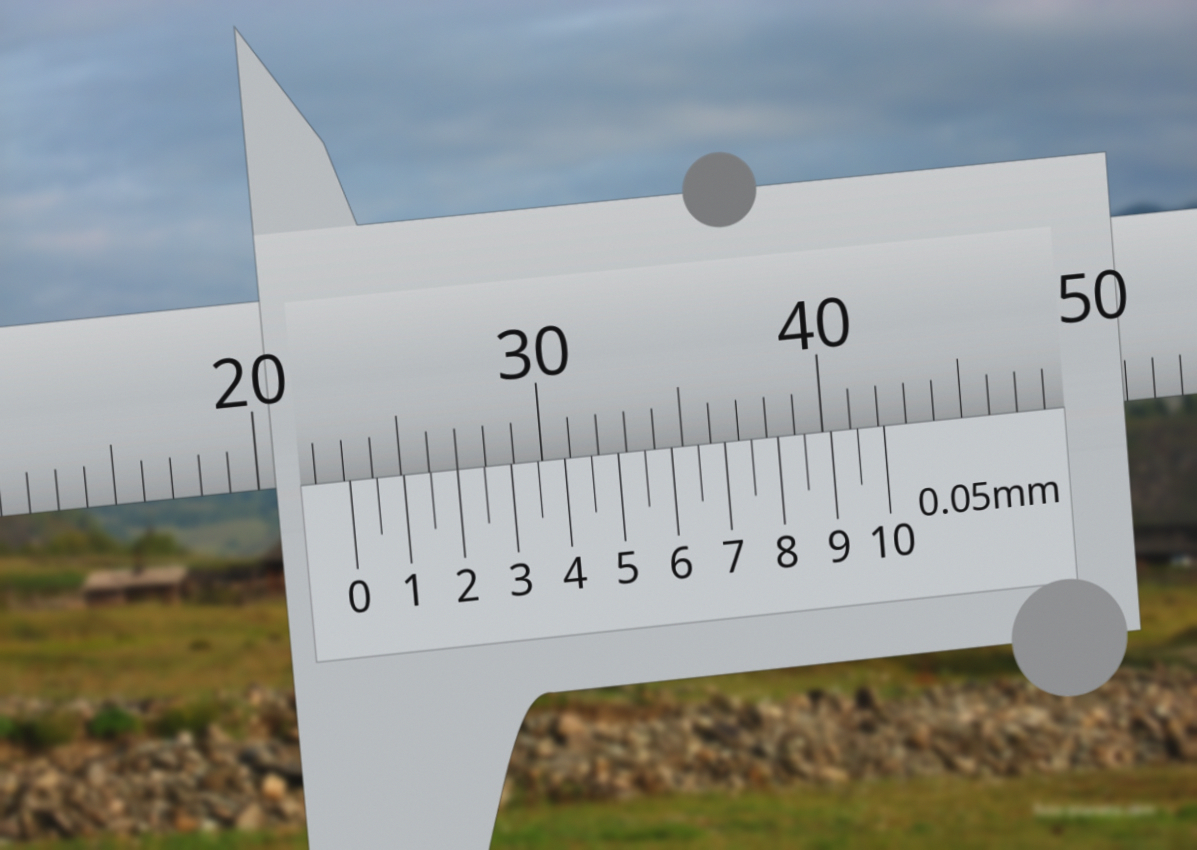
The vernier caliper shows 23.20 mm
